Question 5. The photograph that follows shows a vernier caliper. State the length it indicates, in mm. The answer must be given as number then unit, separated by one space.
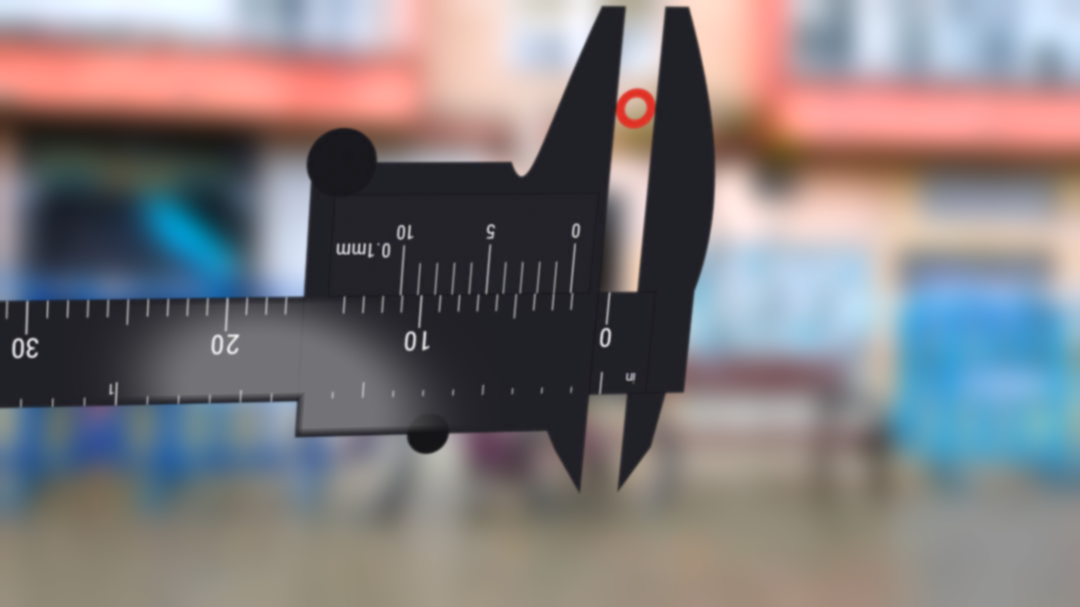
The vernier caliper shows 2.1 mm
